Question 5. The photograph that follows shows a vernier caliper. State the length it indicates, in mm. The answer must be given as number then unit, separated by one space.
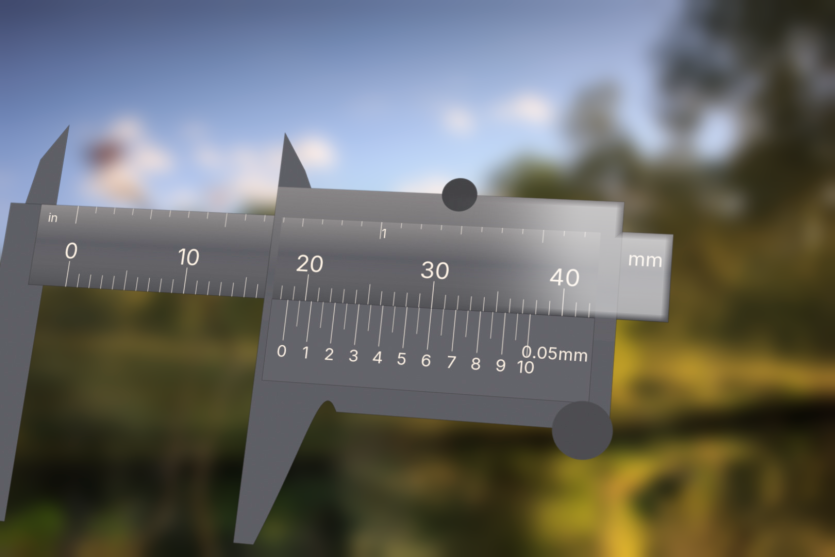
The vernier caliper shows 18.6 mm
